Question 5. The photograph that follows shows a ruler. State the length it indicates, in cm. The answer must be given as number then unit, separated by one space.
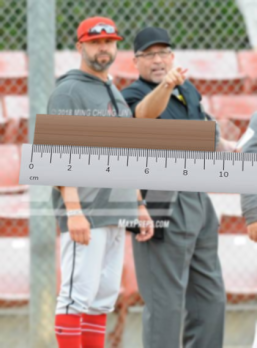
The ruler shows 9.5 cm
